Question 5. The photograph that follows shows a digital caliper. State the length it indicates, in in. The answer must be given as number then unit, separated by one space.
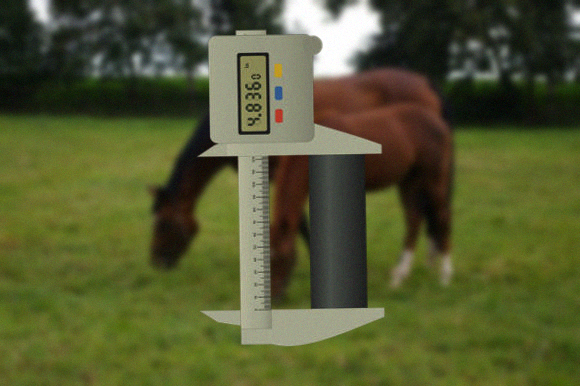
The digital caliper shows 4.8360 in
